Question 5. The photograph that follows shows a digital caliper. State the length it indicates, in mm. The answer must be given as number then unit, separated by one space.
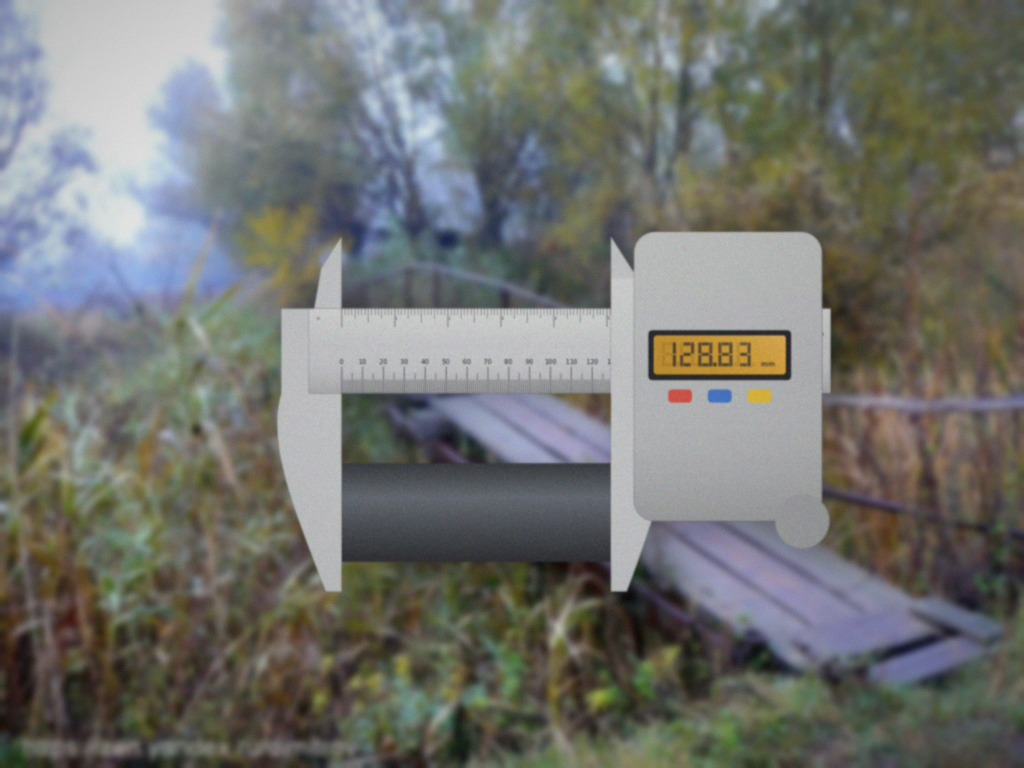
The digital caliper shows 128.83 mm
